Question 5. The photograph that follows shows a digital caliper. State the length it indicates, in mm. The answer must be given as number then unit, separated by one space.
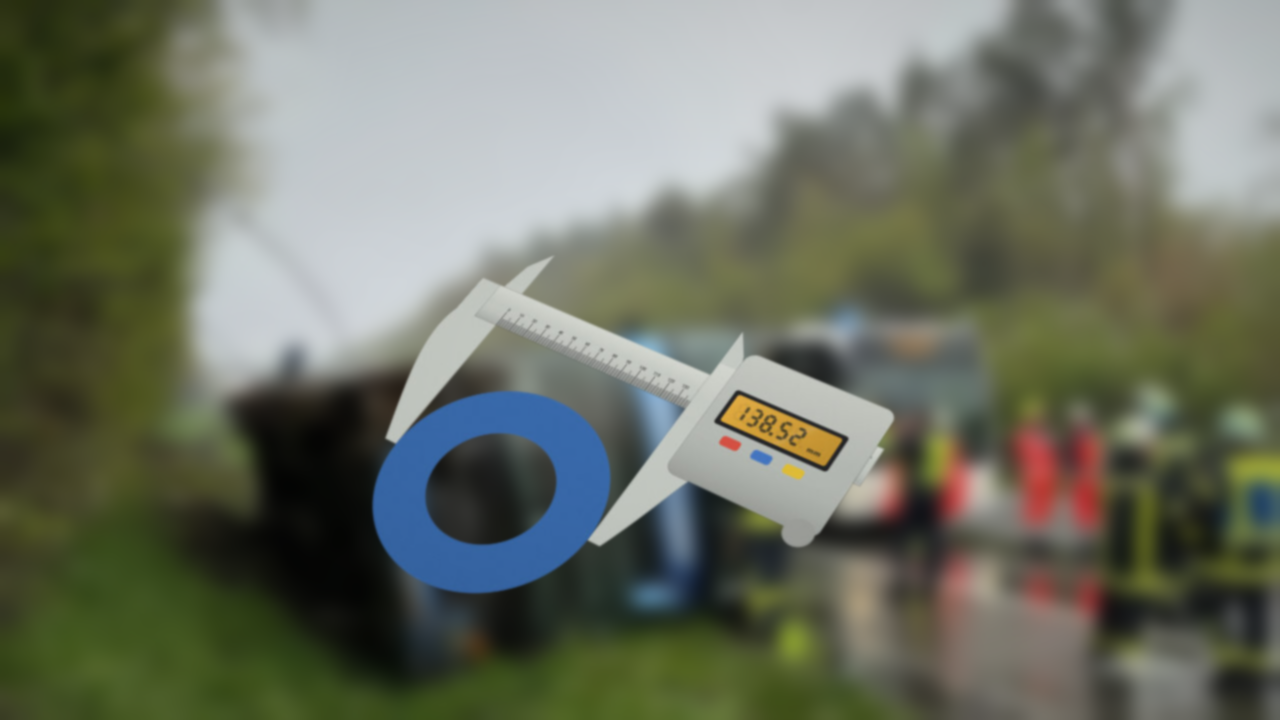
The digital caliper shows 138.52 mm
